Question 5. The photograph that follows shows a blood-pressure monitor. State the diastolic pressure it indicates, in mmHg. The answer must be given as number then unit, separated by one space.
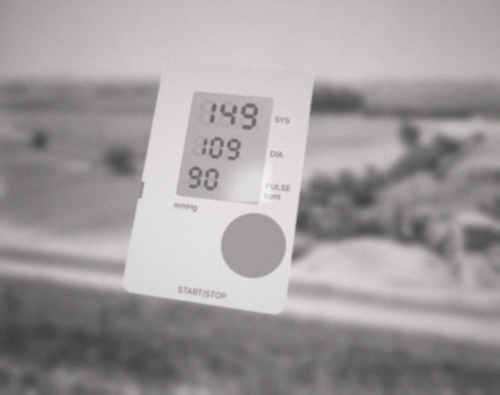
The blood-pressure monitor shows 109 mmHg
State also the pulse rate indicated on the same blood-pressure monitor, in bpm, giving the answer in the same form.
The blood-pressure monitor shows 90 bpm
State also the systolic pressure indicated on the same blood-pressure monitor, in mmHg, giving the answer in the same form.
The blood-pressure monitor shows 149 mmHg
